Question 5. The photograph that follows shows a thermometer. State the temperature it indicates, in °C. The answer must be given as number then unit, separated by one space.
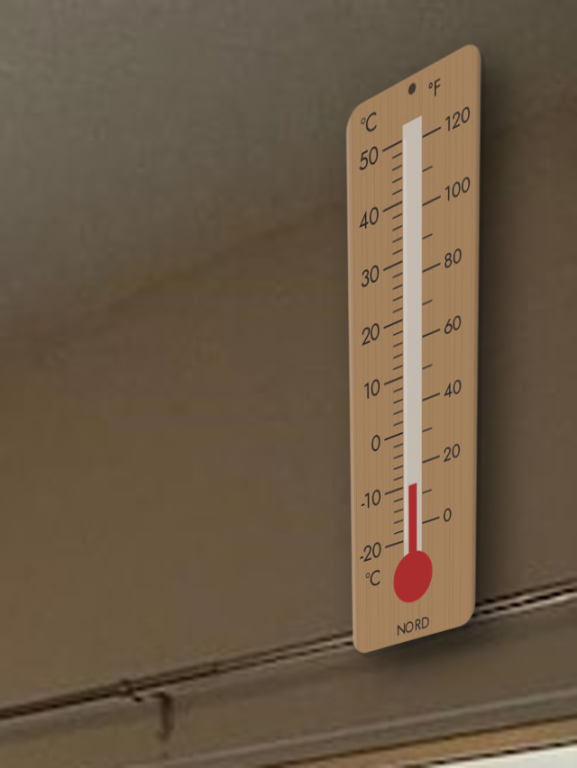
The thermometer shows -10 °C
